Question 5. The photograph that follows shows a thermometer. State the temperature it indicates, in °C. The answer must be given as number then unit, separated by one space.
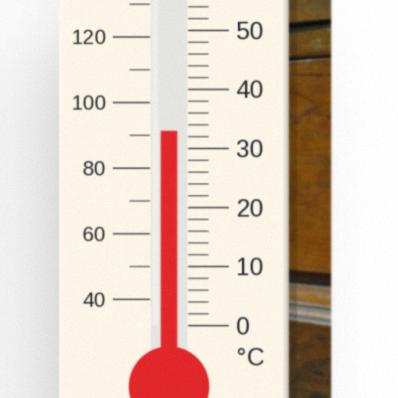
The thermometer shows 33 °C
